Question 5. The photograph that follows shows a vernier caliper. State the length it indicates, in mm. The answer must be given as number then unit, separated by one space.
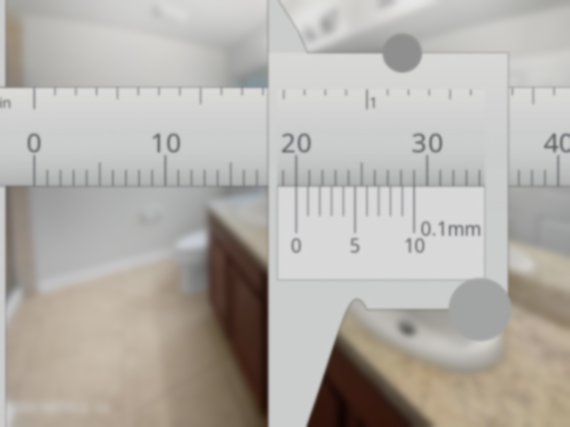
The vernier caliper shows 20.0 mm
